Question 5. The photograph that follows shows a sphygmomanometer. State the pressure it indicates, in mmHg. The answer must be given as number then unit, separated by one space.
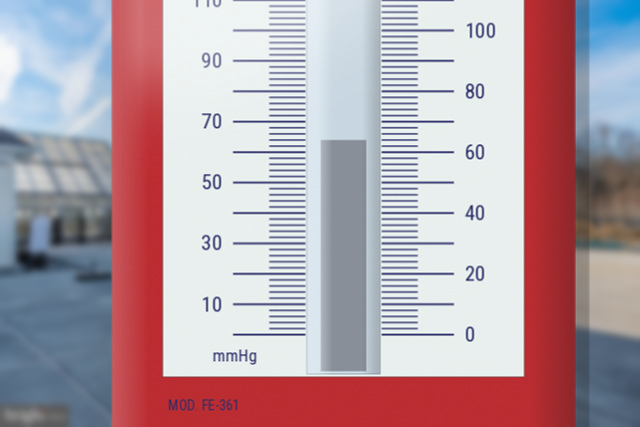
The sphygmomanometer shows 64 mmHg
